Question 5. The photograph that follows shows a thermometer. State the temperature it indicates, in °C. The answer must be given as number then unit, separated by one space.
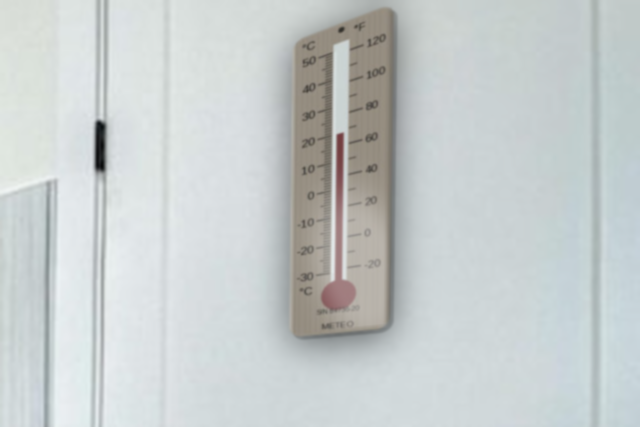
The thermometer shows 20 °C
